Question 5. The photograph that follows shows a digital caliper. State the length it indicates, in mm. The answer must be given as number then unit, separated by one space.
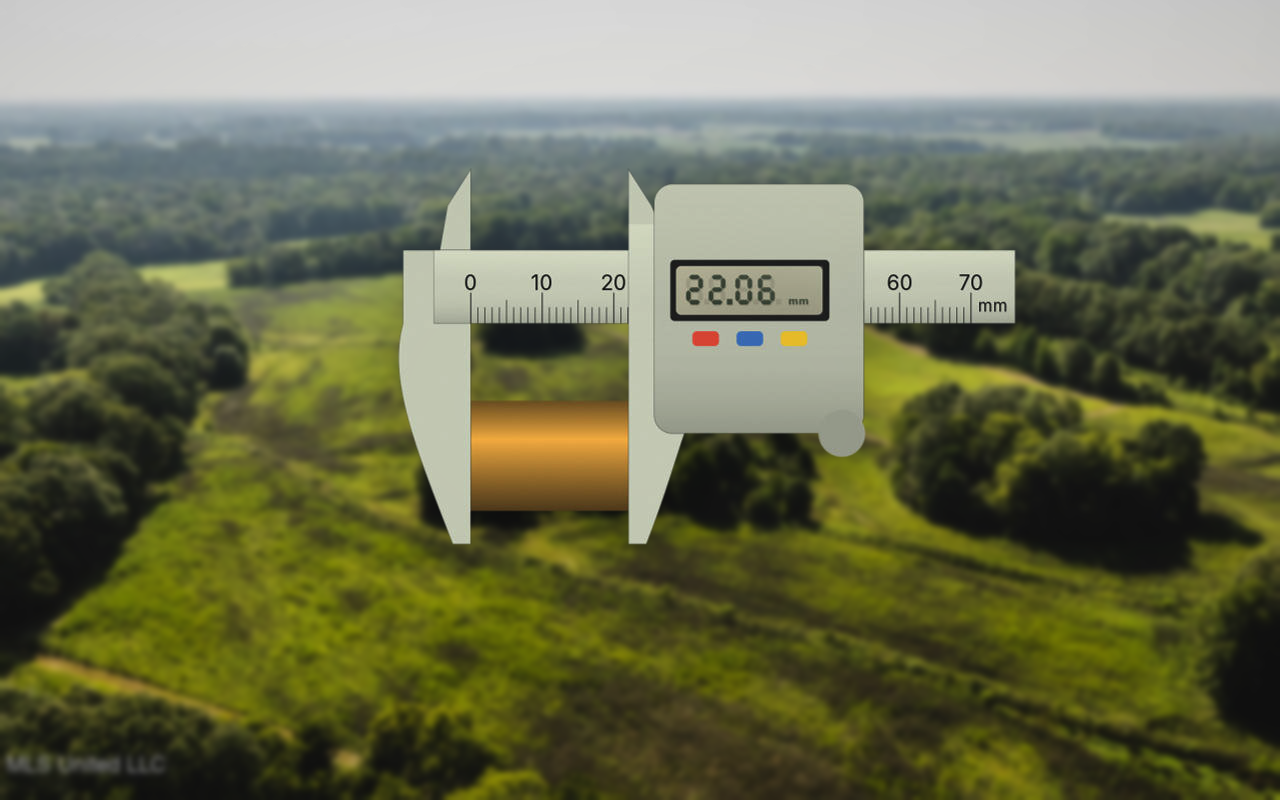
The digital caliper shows 22.06 mm
